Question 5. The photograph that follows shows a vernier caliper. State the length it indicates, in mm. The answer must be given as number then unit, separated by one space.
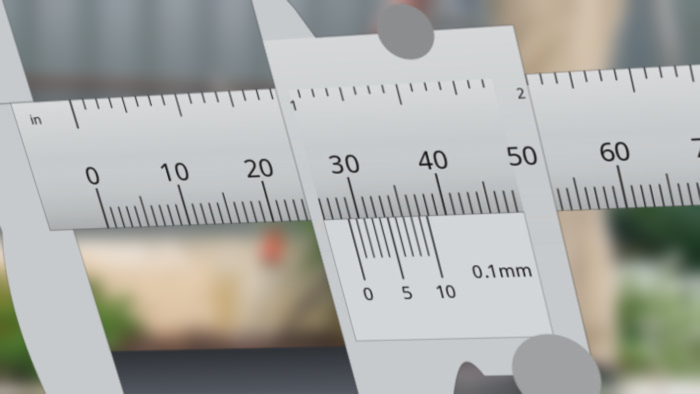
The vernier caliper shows 28.8 mm
